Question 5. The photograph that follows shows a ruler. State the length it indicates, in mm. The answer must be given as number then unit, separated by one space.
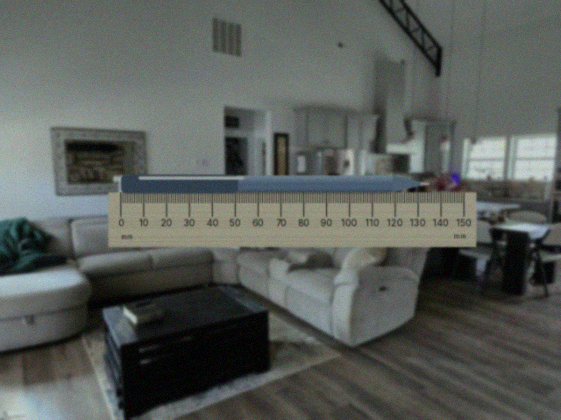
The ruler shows 135 mm
